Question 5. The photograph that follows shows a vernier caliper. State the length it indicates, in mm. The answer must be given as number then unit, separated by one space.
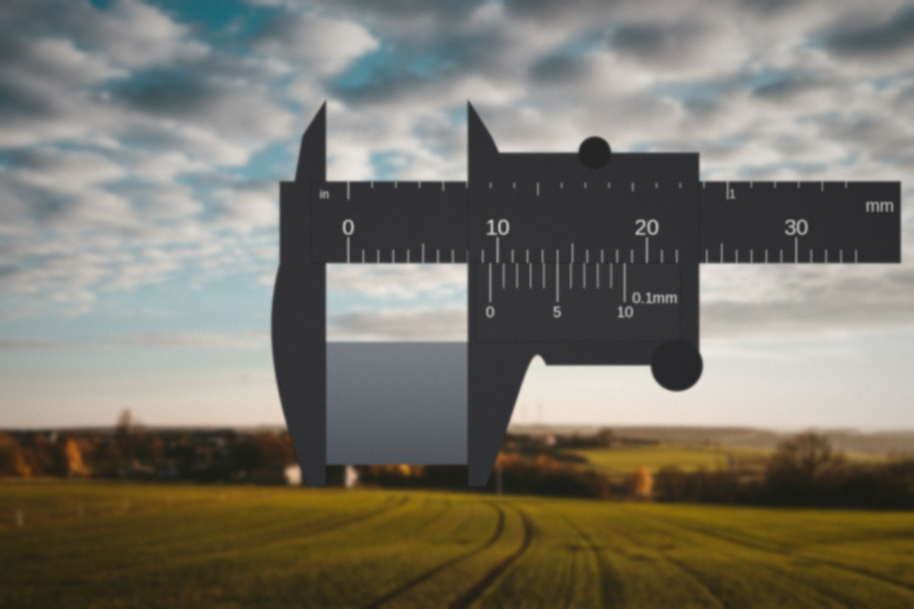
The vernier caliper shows 9.5 mm
